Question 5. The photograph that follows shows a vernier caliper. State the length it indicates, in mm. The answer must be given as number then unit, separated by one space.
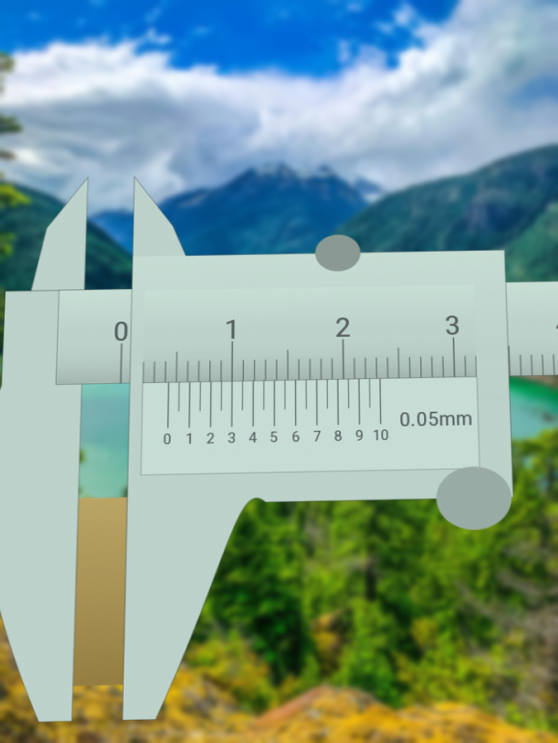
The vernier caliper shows 4.3 mm
